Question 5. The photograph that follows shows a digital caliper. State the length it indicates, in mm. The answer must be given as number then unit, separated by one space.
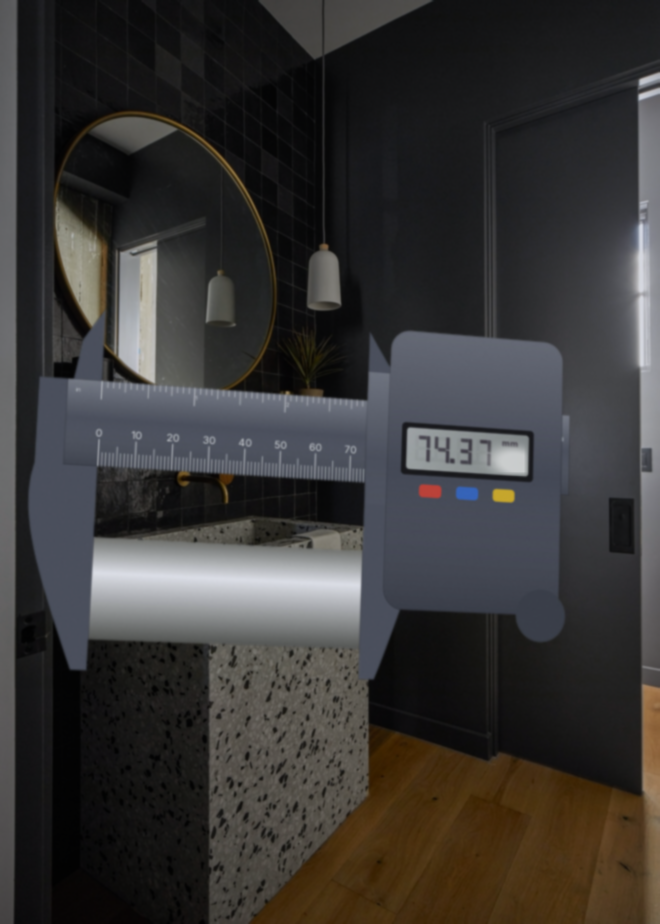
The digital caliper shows 74.37 mm
